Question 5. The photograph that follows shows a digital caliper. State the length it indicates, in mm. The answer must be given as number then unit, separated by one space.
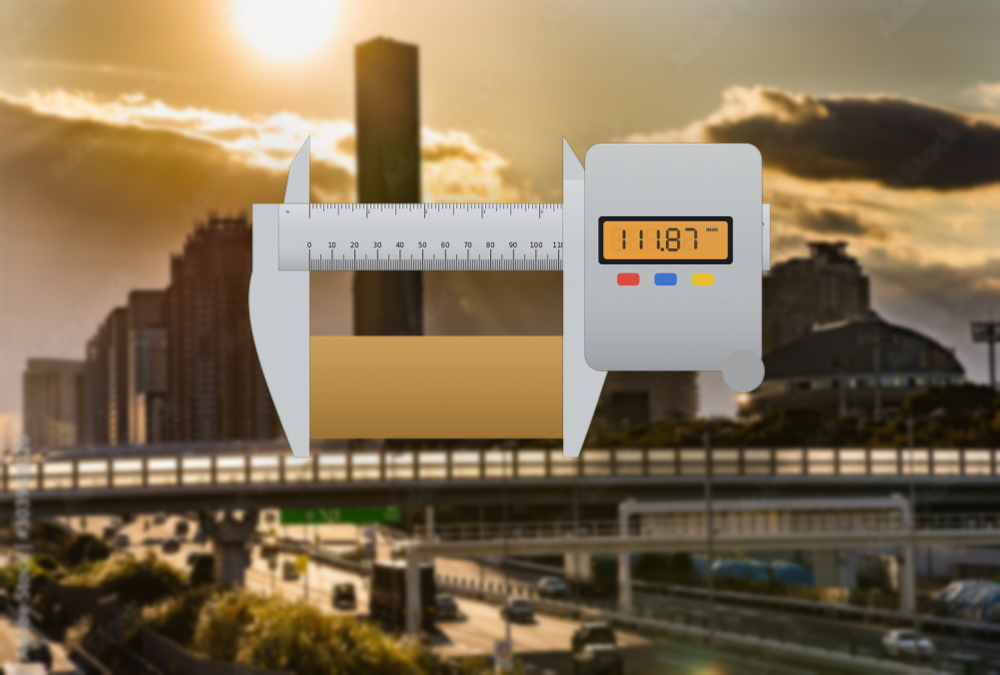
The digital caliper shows 111.87 mm
